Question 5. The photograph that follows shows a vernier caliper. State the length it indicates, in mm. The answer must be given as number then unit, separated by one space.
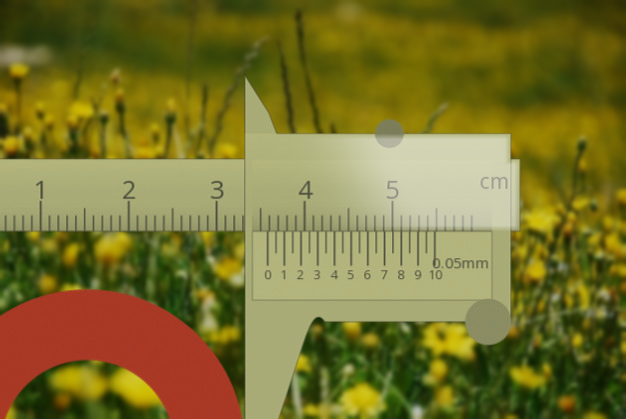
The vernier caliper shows 35.8 mm
